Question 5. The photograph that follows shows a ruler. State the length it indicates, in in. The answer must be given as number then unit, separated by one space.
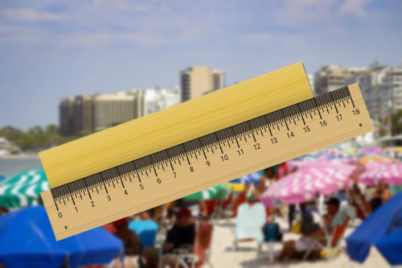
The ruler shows 16 in
